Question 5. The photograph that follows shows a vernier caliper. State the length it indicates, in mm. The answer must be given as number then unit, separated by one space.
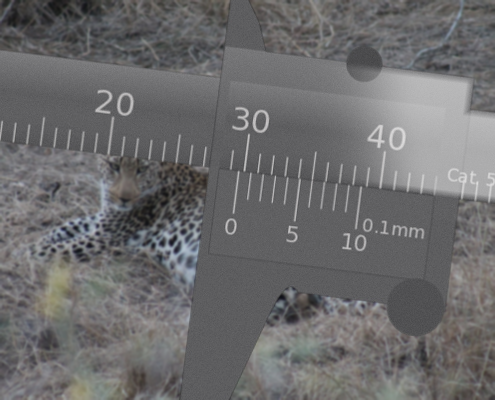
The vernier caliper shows 29.6 mm
